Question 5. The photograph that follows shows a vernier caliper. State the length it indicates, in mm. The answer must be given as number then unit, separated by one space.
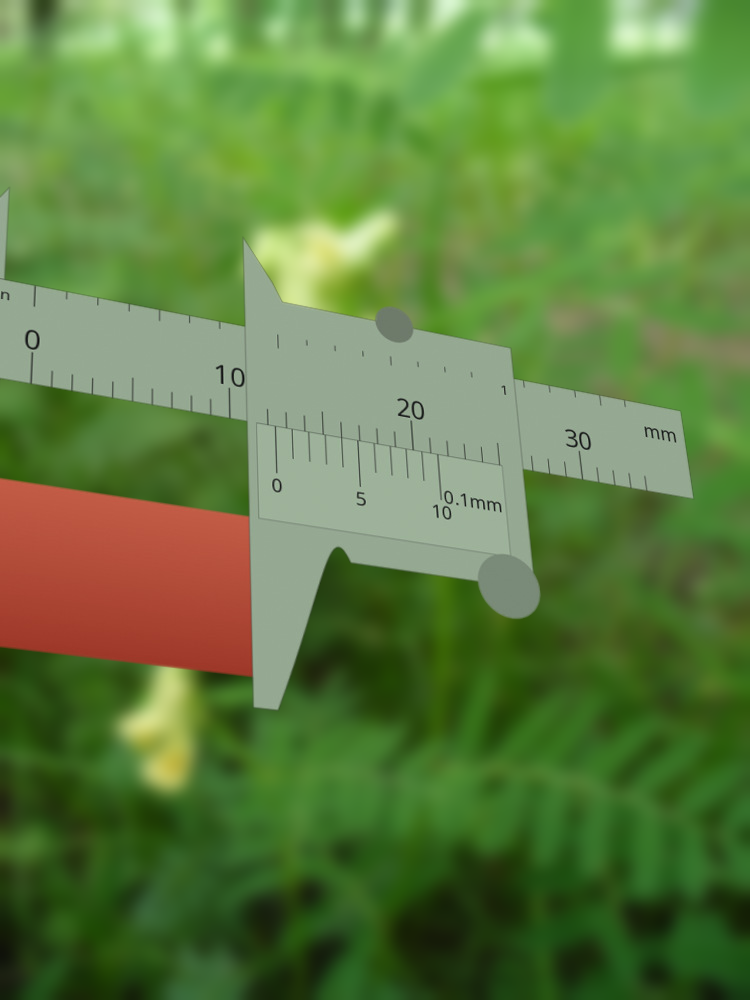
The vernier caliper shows 12.4 mm
